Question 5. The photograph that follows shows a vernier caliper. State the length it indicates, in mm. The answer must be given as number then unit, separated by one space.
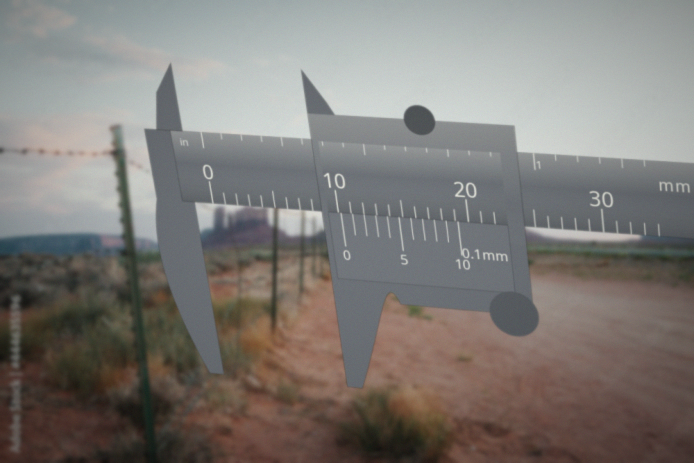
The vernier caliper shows 10.2 mm
